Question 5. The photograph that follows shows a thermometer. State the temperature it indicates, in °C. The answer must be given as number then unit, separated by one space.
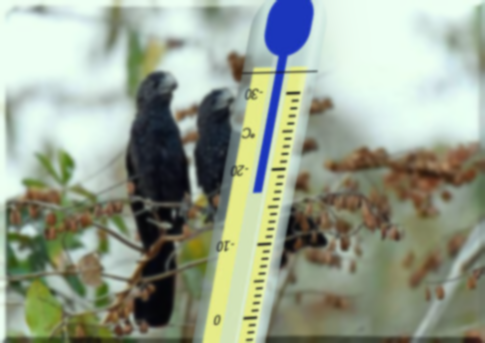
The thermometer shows -17 °C
